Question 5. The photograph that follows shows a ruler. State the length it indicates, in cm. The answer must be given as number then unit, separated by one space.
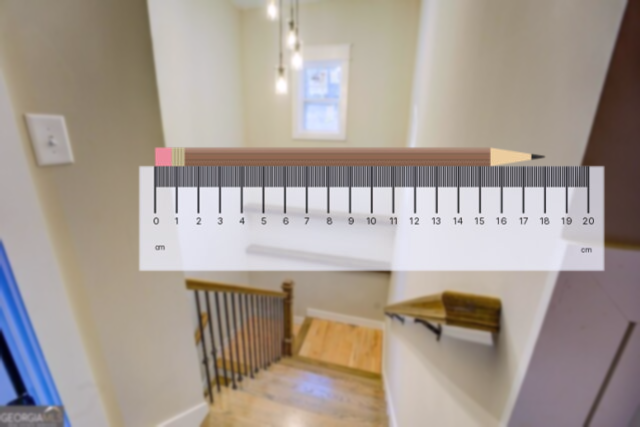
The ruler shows 18 cm
